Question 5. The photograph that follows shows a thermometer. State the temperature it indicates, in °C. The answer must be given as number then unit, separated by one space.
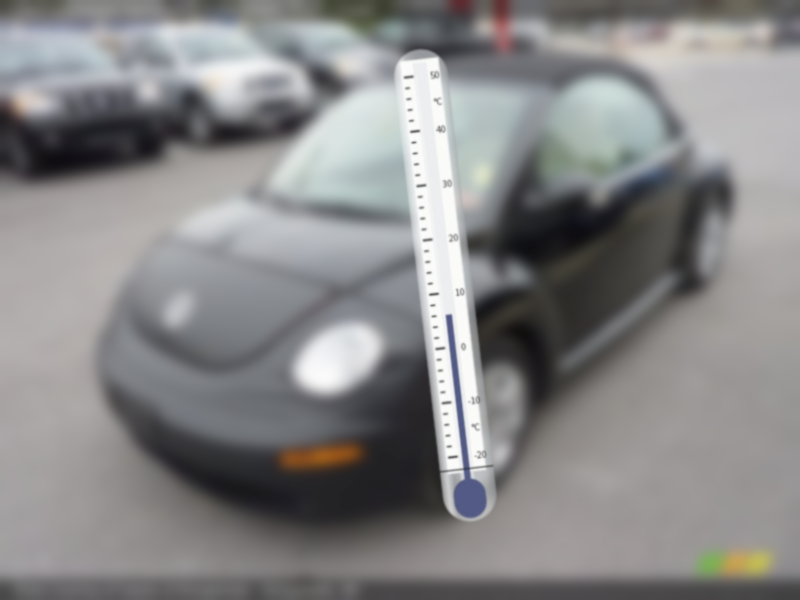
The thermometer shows 6 °C
